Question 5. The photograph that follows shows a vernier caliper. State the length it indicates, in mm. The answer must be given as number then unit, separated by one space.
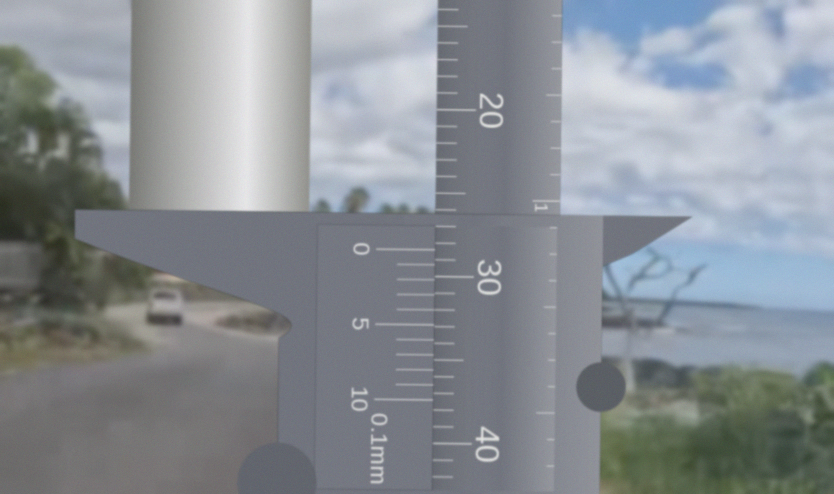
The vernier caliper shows 28.4 mm
